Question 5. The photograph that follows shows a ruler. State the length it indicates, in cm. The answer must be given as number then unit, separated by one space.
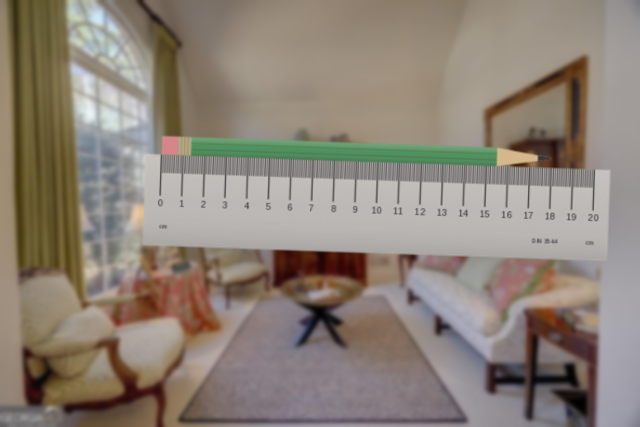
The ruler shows 18 cm
